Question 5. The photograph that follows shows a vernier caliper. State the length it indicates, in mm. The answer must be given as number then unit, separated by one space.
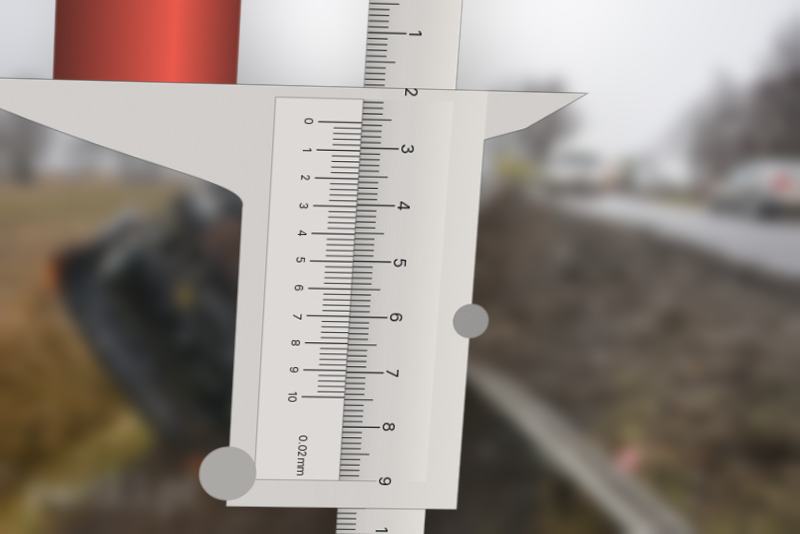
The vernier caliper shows 25.6 mm
